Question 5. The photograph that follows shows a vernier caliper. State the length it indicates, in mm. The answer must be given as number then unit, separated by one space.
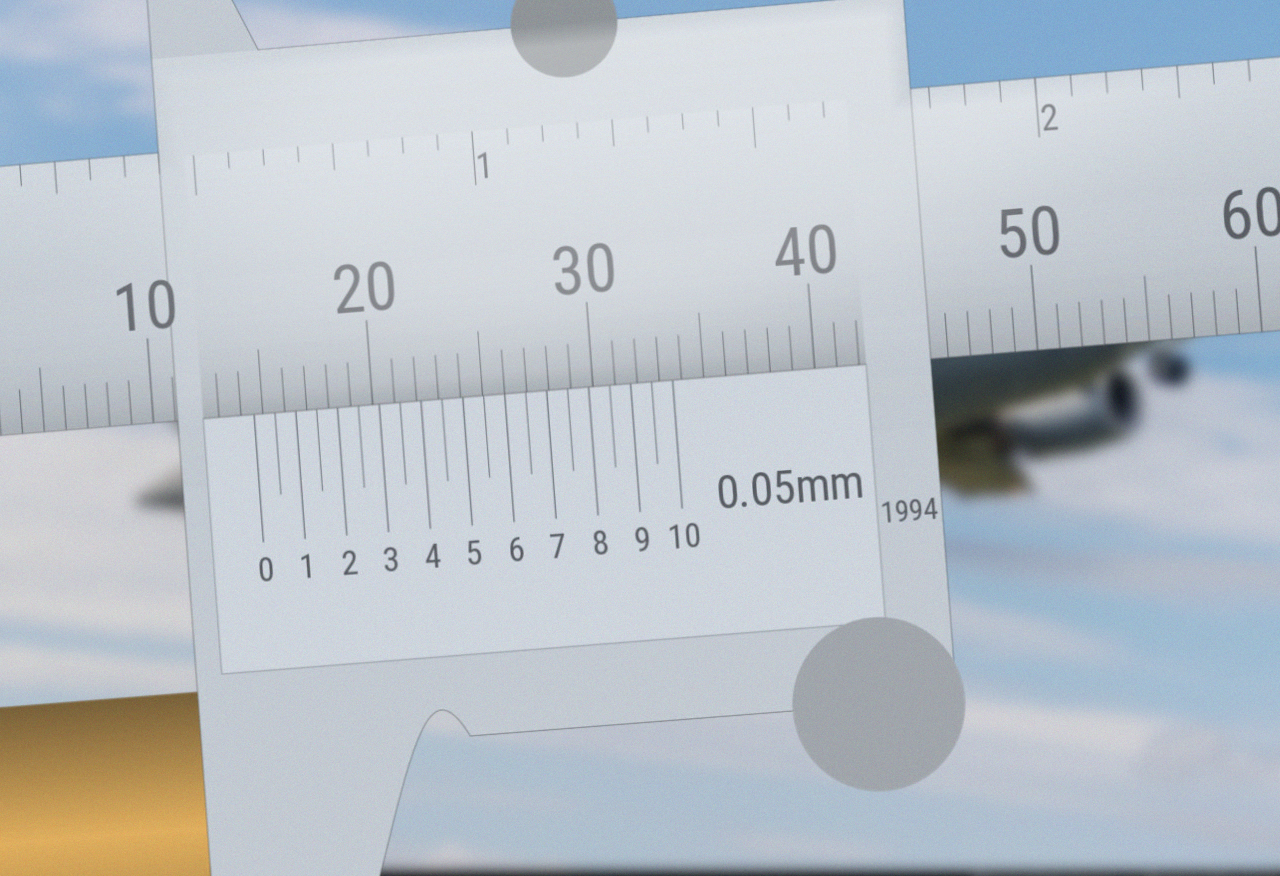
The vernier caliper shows 14.6 mm
